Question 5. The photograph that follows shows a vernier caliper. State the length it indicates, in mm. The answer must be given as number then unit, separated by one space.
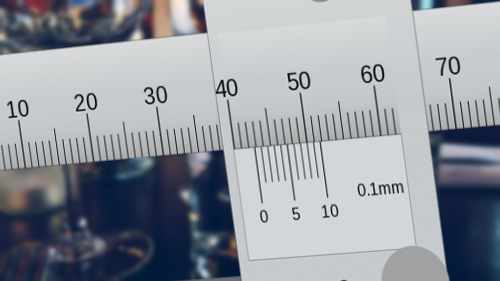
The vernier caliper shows 42.8 mm
